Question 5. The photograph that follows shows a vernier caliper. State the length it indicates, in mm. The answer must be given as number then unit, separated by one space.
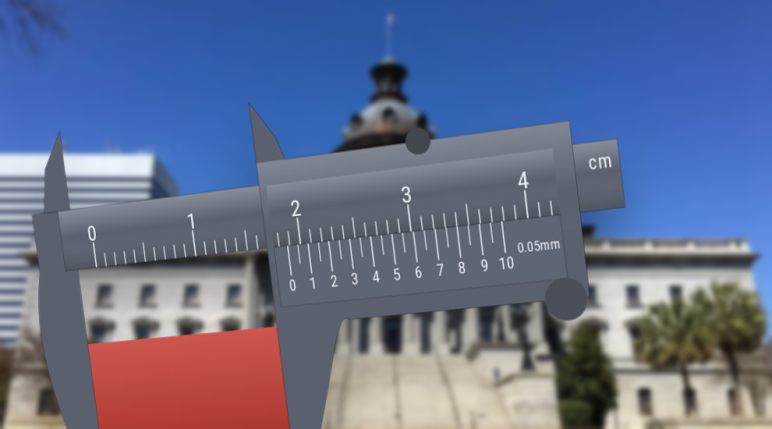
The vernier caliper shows 18.8 mm
